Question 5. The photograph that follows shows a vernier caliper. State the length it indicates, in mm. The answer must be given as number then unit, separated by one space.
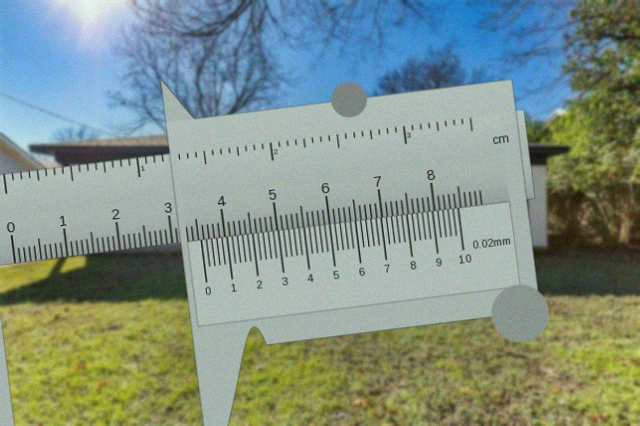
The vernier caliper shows 35.5 mm
